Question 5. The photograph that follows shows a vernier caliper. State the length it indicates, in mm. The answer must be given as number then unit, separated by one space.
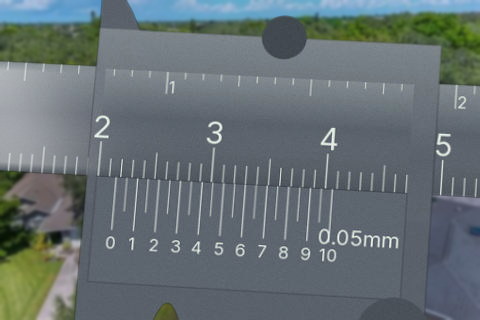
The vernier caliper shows 21.6 mm
